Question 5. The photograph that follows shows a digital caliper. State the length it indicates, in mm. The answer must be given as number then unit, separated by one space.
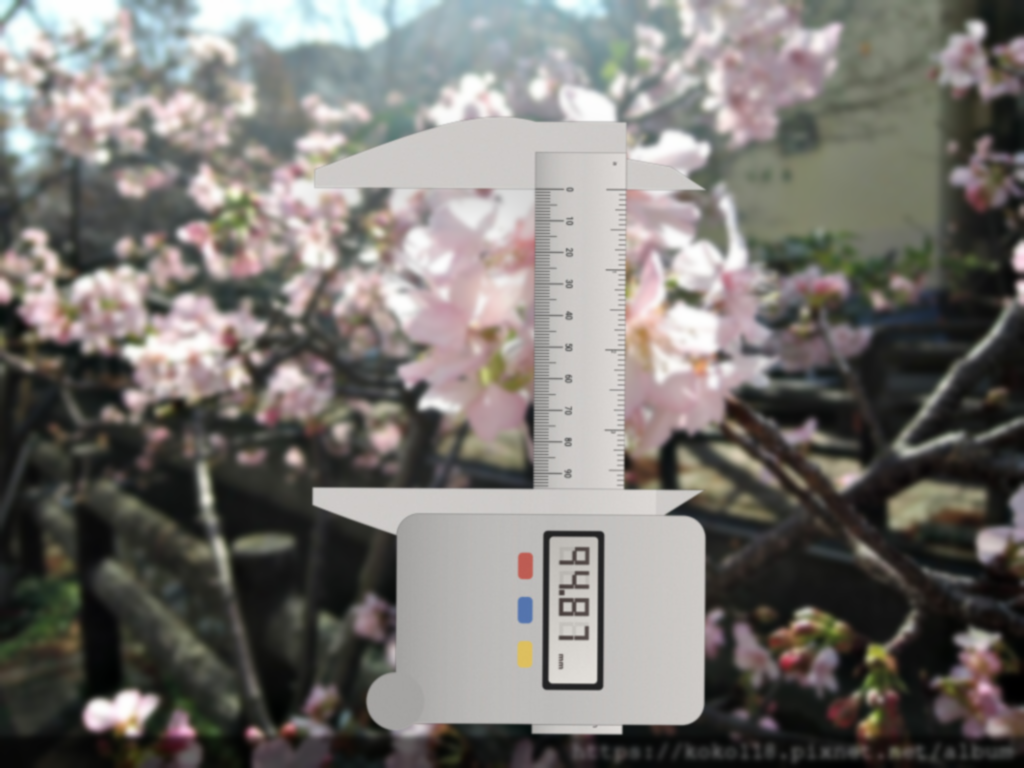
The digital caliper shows 94.87 mm
